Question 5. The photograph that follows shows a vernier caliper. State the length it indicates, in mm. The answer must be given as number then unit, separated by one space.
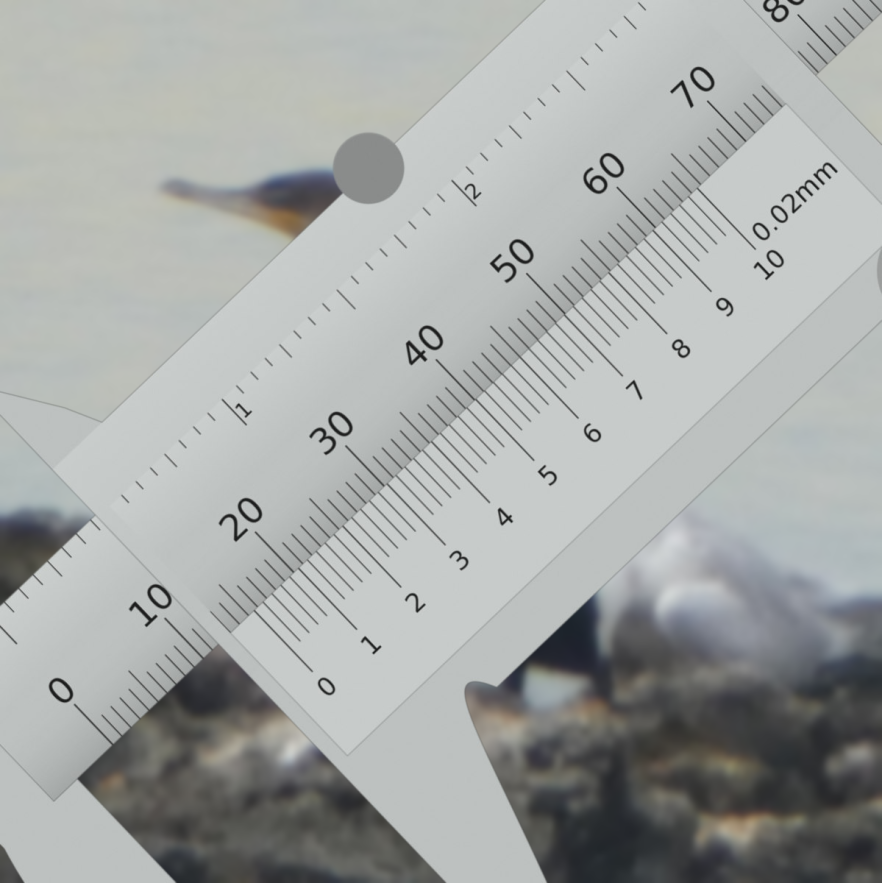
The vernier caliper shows 15.6 mm
